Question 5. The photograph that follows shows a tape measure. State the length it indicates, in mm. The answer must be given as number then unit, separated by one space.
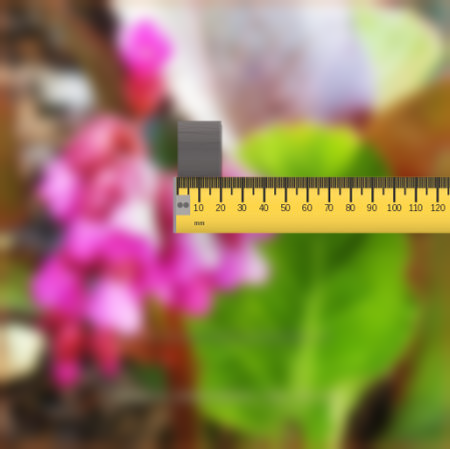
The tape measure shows 20 mm
